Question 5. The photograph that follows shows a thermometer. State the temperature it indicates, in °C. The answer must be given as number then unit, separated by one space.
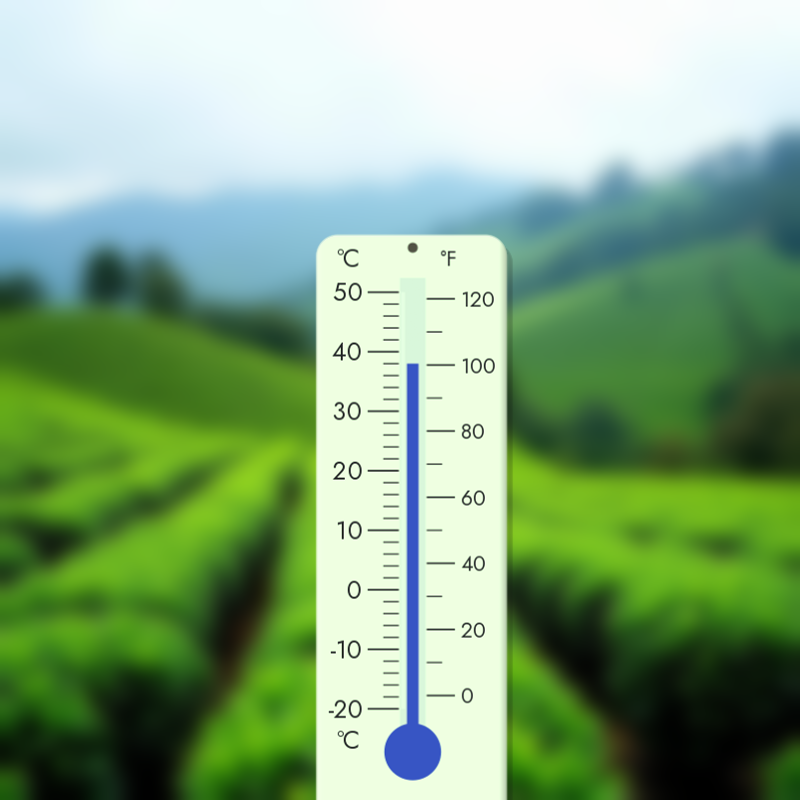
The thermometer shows 38 °C
